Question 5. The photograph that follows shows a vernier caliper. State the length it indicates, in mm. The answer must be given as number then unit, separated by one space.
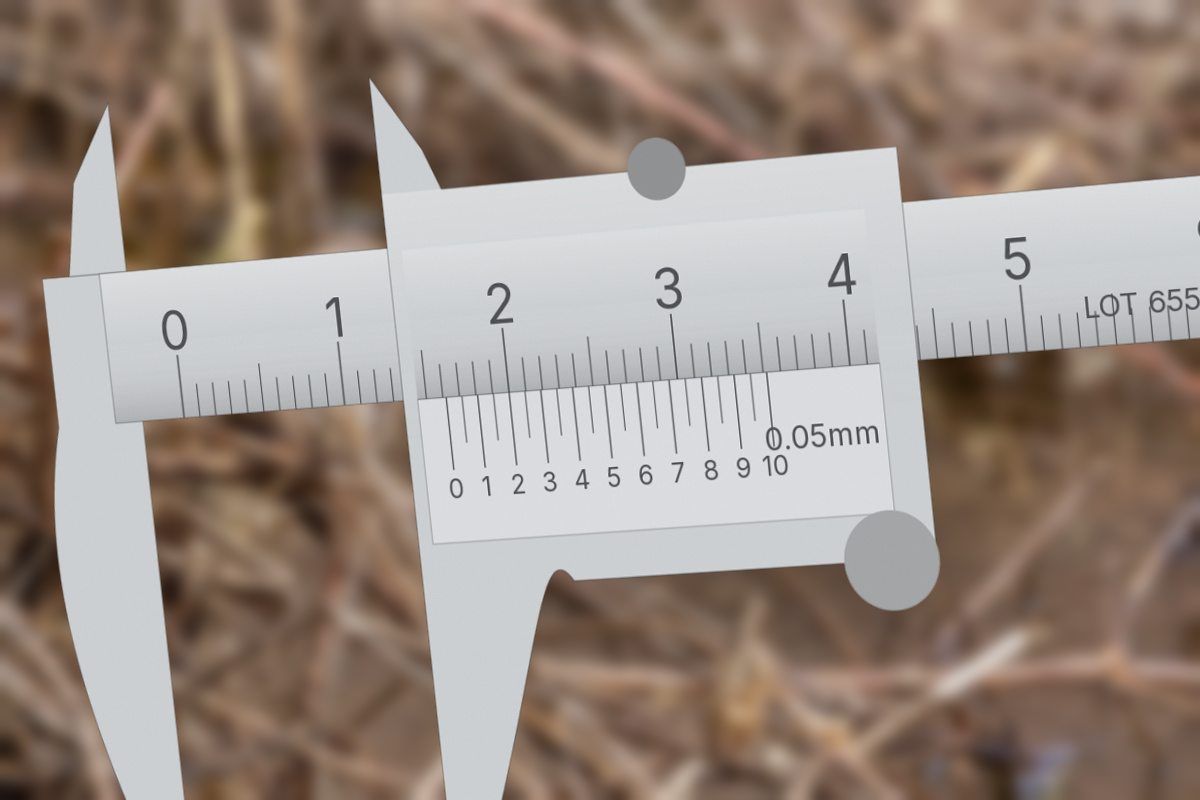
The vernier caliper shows 16.2 mm
